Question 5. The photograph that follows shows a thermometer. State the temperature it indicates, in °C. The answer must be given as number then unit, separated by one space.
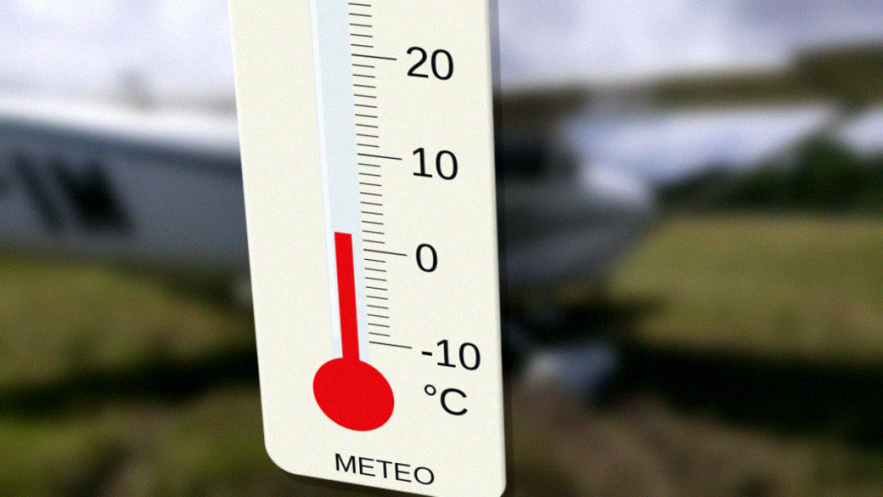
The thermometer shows 1.5 °C
